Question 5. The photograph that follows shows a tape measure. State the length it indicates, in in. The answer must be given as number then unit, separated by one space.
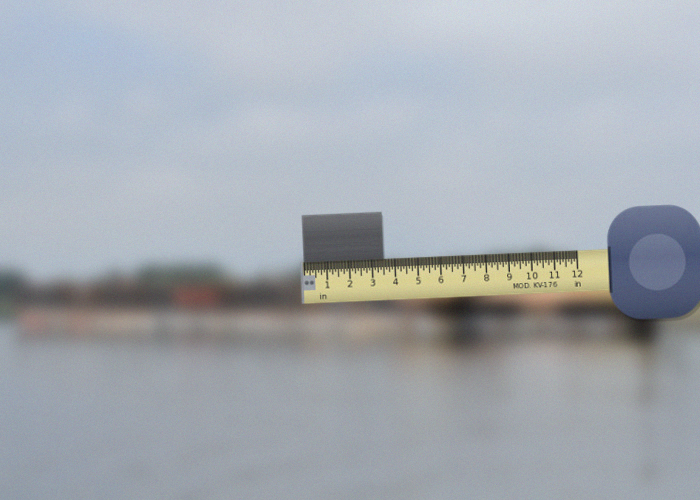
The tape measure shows 3.5 in
